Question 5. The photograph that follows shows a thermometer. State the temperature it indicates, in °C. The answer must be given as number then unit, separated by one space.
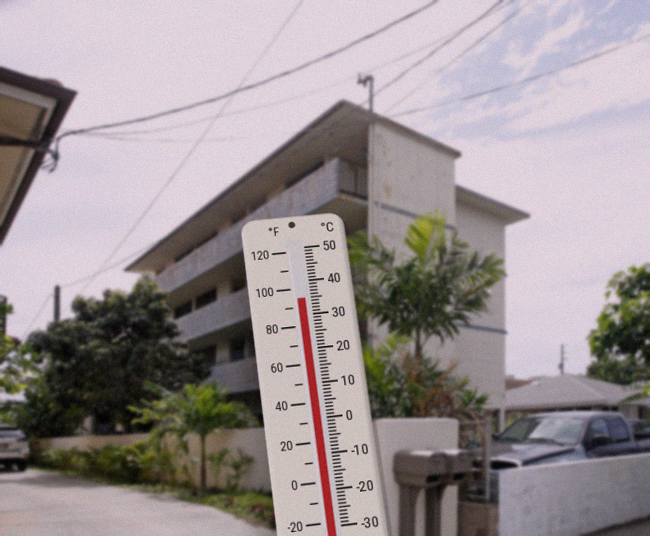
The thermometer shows 35 °C
